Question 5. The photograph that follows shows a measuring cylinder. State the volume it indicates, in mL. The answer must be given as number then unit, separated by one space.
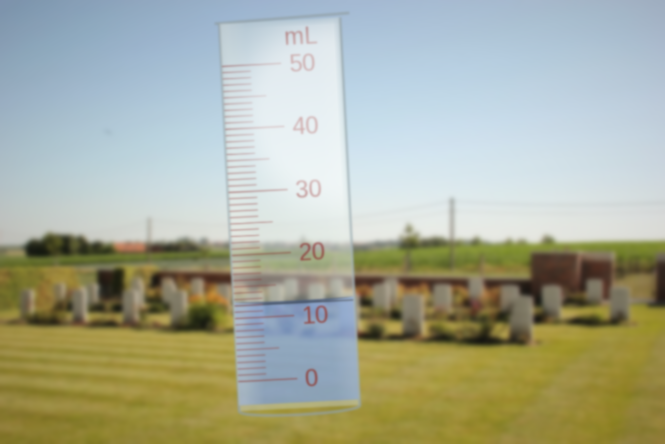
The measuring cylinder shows 12 mL
